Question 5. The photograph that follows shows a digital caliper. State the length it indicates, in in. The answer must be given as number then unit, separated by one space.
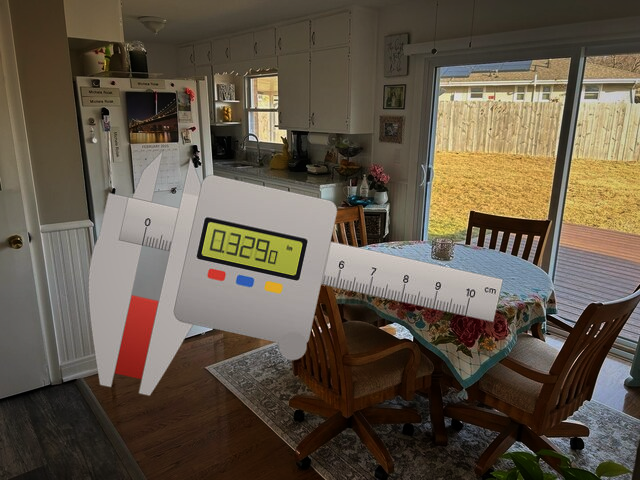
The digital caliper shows 0.3290 in
